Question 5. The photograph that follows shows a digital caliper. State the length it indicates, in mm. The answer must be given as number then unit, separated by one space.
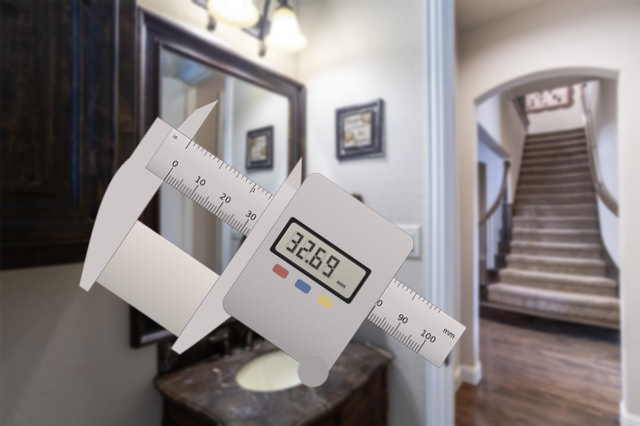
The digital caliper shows 32.69 mm
